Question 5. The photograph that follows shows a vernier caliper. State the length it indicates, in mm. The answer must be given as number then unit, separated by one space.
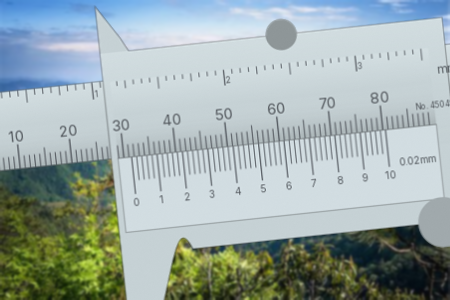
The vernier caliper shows 31.5 mm
